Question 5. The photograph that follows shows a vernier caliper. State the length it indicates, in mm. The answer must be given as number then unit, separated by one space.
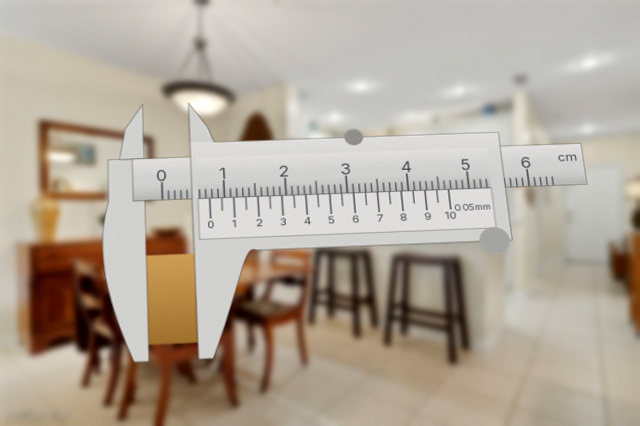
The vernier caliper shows 7.6 mm
